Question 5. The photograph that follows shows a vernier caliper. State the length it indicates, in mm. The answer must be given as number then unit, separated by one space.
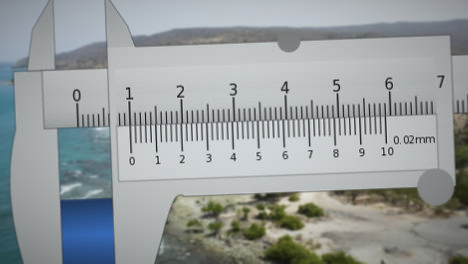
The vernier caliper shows 10.0 mm
